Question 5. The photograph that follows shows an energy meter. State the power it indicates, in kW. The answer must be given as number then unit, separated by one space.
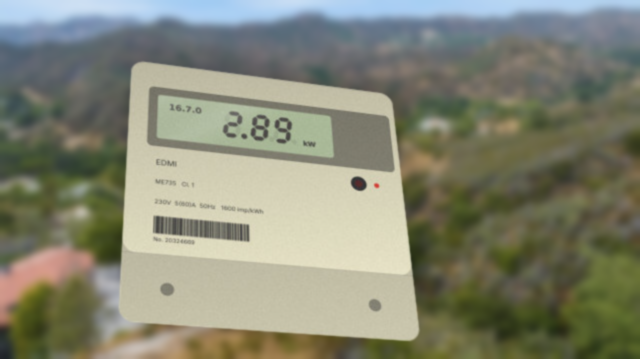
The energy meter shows 2.89 kW
